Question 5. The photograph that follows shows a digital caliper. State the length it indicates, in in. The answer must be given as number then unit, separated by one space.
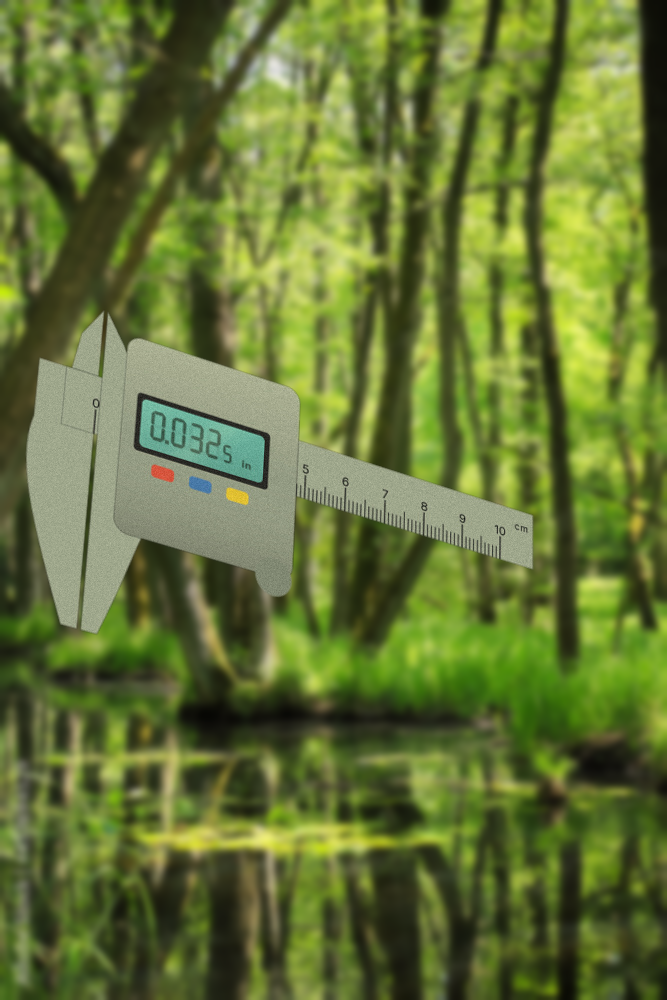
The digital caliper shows 0.0325 in
